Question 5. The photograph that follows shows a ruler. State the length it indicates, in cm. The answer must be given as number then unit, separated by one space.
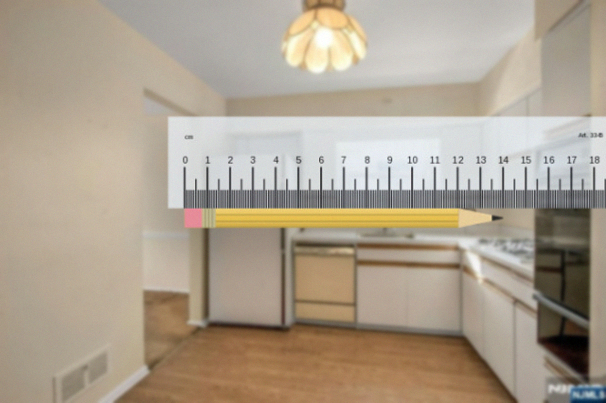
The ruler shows 14 cm
